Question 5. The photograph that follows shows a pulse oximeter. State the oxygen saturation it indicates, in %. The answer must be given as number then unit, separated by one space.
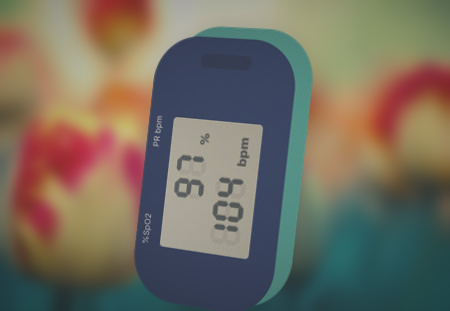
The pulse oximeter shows 97 %
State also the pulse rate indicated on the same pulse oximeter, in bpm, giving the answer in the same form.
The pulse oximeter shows 104 bpm
